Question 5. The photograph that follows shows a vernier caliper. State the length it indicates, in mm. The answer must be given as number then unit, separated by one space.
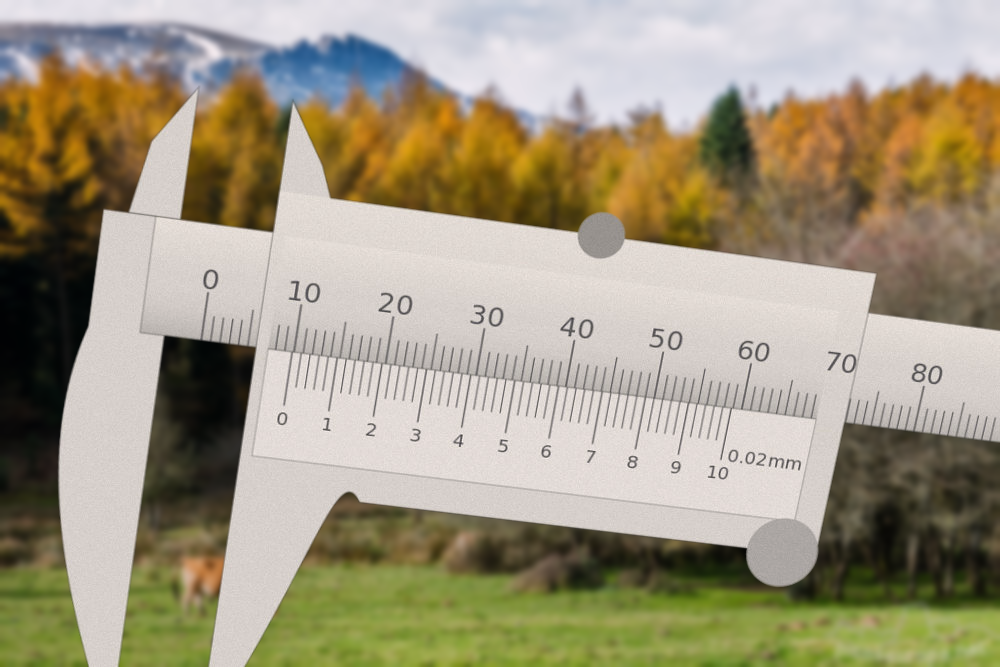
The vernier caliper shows 9.8 mm
